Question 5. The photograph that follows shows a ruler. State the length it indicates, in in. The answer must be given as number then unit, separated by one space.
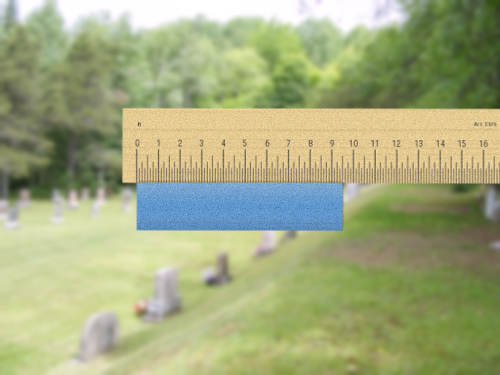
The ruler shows 9.5 in
